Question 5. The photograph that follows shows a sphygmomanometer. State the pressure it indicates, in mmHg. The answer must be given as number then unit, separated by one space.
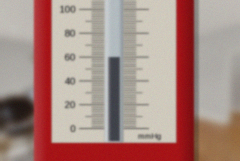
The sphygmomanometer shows 60 mmHg
